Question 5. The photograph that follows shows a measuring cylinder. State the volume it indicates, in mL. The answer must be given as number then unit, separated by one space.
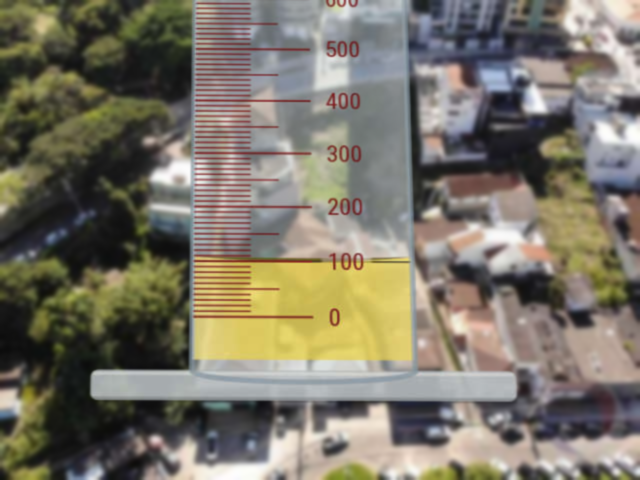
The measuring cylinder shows 100 mL
